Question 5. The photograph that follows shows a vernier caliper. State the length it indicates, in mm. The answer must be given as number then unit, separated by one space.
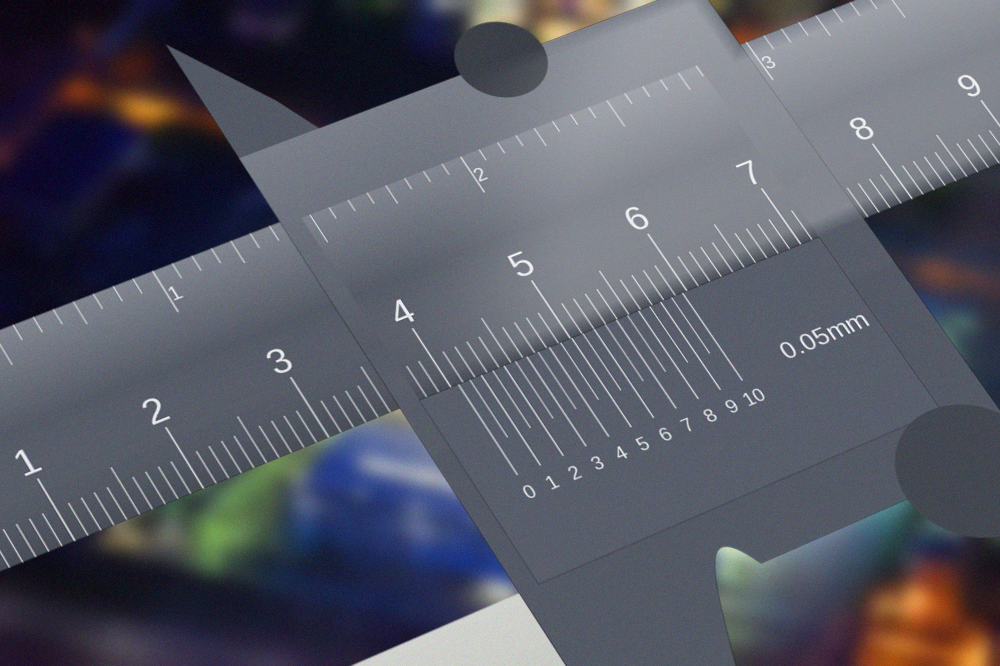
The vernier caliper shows 40.6 mm
